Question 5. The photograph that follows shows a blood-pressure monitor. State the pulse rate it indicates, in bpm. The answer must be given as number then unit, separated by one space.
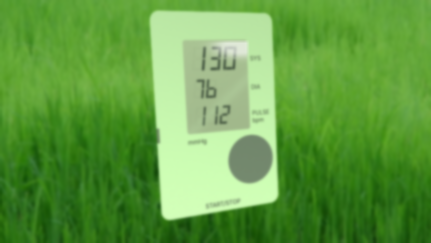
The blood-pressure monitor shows 112 bpm
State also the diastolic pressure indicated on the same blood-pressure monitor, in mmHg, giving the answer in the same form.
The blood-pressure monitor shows 76 mmHg
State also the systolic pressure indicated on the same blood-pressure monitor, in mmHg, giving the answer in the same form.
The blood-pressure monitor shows 130 mmHg
